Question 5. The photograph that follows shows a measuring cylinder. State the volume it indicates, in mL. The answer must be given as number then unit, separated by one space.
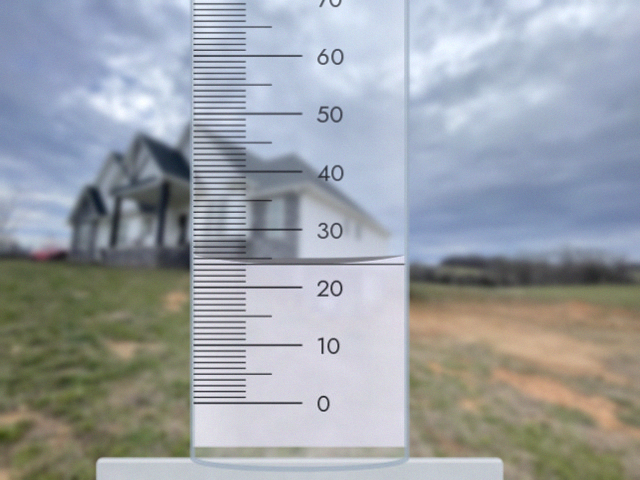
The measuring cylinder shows 24 mL
